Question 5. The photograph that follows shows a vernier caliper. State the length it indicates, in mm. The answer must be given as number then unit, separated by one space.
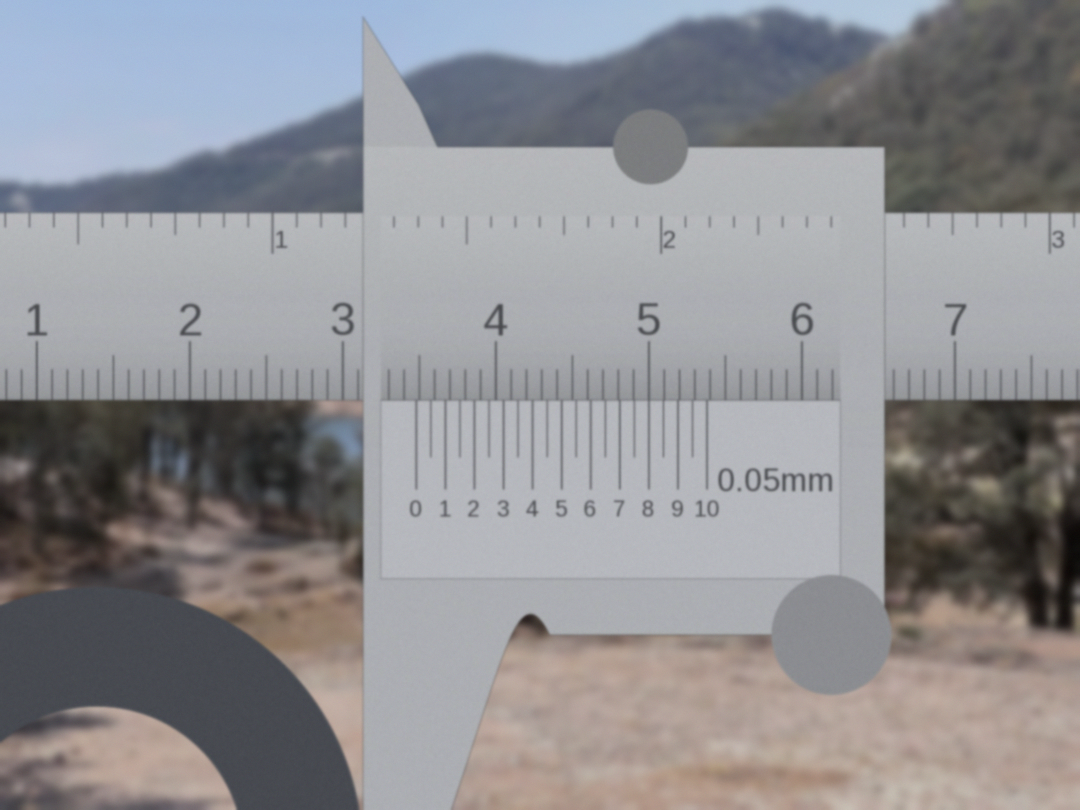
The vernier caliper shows 34.8 mm
